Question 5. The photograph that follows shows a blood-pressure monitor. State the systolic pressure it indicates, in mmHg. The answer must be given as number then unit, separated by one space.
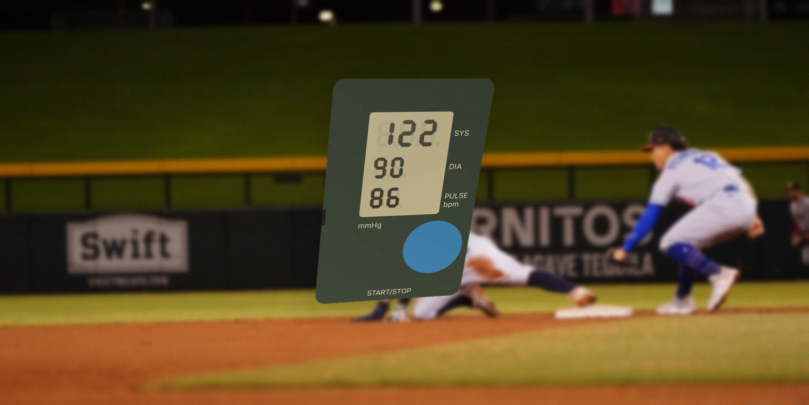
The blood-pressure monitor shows 122 mmHg
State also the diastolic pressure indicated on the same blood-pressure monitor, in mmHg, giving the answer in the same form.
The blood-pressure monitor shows 90 mmHg
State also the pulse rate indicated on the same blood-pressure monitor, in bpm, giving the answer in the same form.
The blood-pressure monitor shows 86 bpm
